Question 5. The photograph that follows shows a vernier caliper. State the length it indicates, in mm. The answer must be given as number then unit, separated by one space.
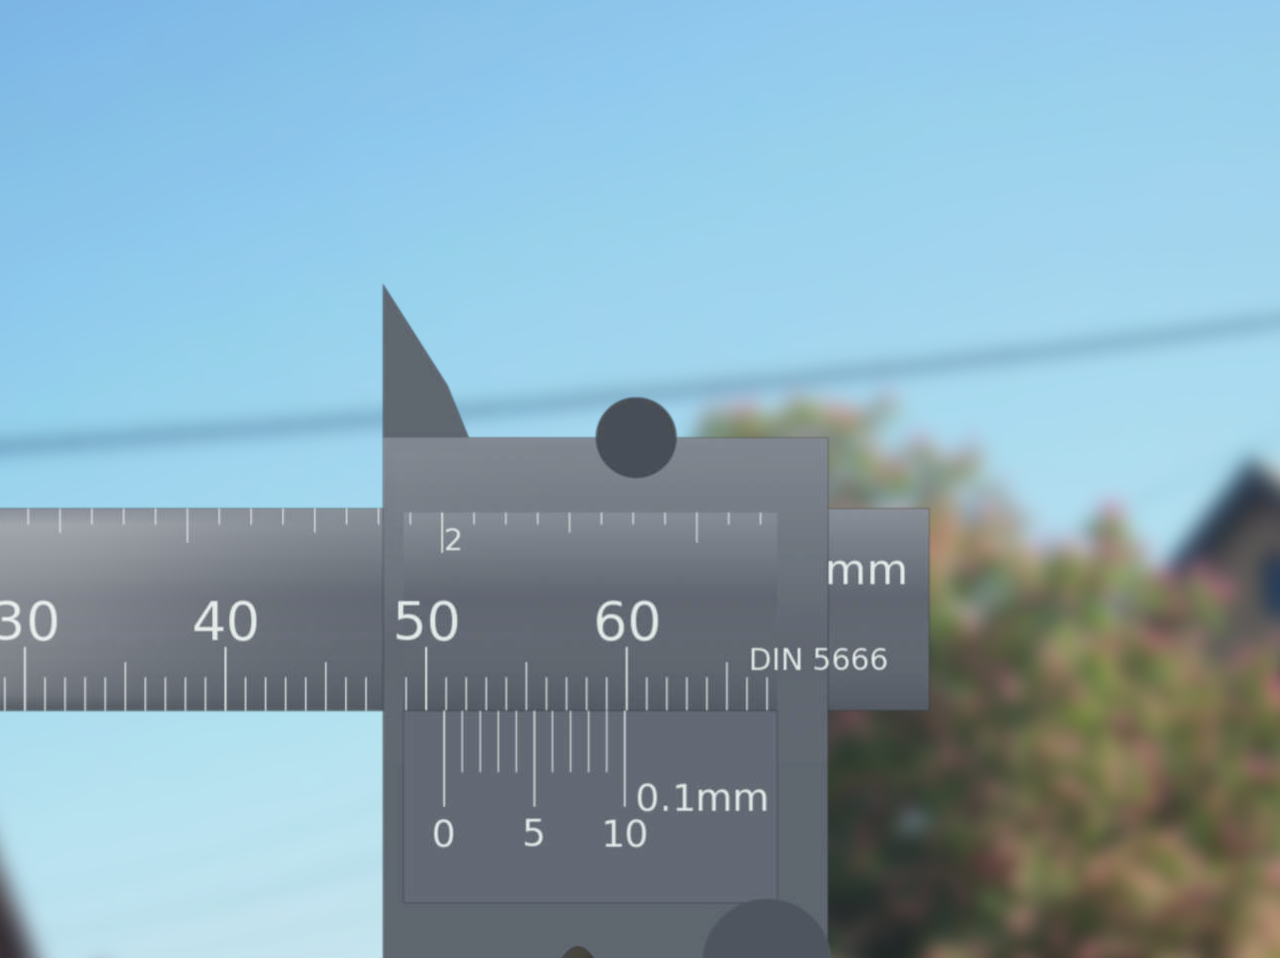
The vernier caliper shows 50.9 mm
